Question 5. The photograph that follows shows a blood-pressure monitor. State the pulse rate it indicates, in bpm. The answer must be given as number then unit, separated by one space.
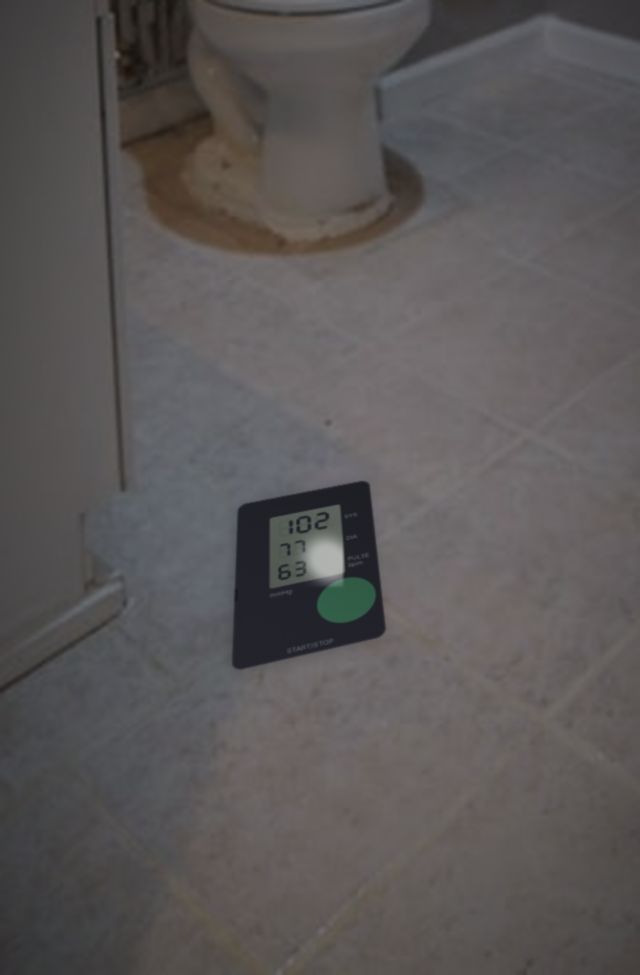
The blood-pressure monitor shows 63 bpm
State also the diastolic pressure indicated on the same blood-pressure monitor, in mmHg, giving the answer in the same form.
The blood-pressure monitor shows 77 mmHg
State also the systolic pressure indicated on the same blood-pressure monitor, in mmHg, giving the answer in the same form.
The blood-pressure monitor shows 102 mmHg
